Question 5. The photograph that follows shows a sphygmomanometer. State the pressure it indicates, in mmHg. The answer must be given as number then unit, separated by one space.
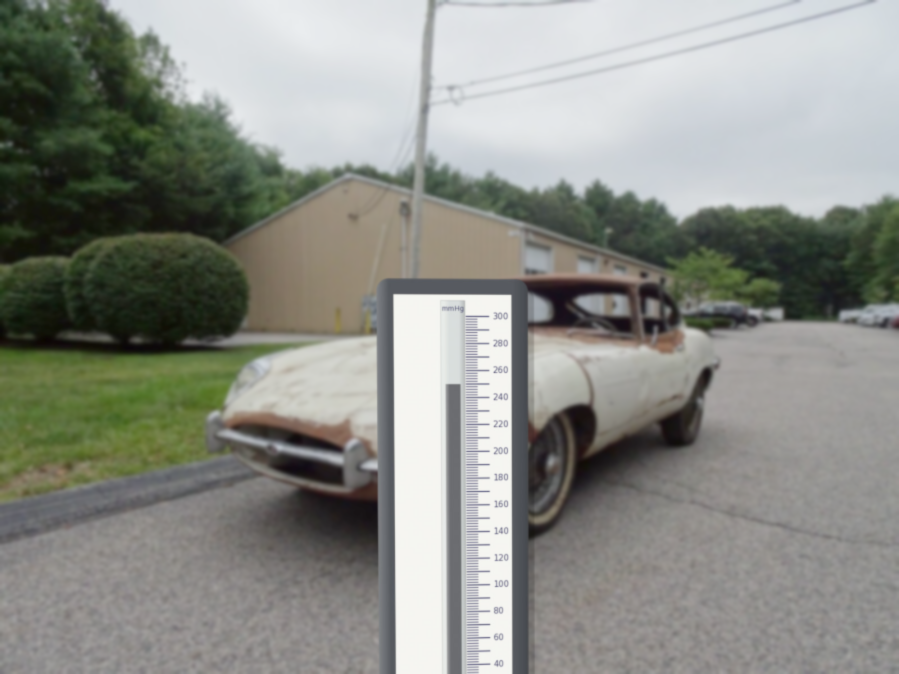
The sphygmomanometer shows 250 mmHg
